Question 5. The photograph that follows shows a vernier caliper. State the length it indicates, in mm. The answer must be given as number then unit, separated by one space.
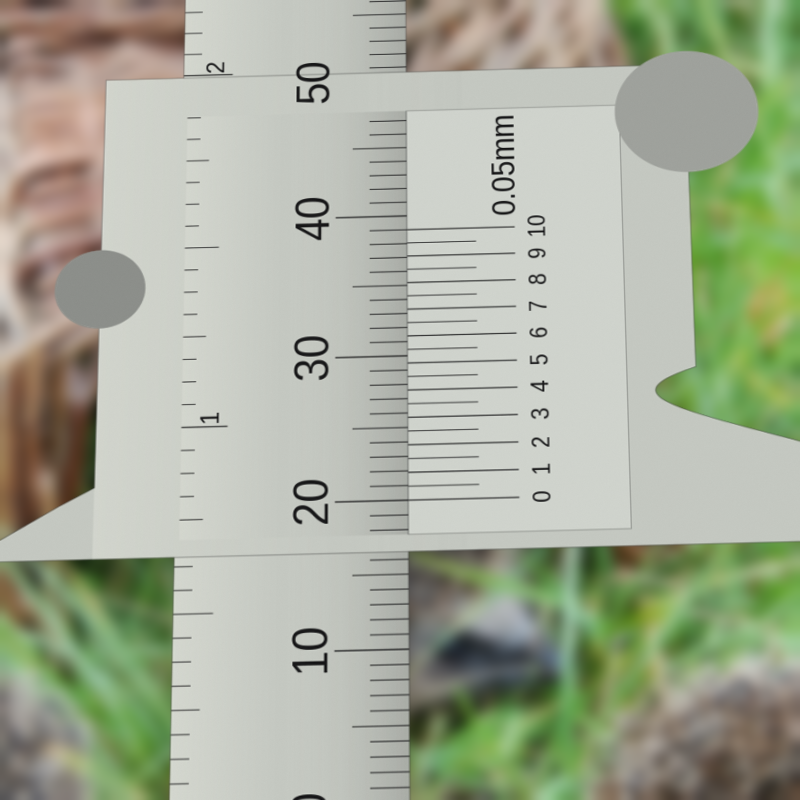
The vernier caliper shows 20.0 mm
